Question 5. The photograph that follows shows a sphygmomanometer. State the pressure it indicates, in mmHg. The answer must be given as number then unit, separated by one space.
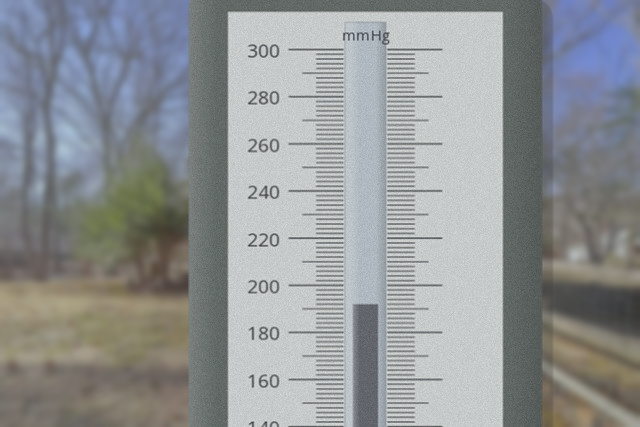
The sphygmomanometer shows 192 mmHg
